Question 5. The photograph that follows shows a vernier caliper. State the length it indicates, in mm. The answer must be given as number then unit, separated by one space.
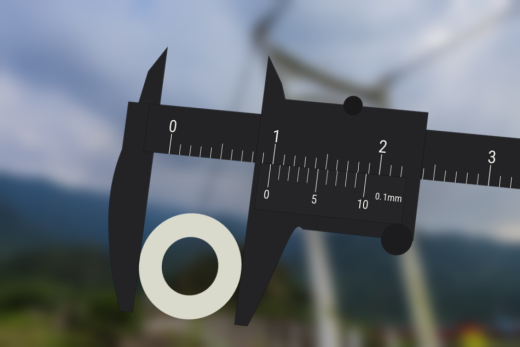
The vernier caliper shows 9.8 mm
